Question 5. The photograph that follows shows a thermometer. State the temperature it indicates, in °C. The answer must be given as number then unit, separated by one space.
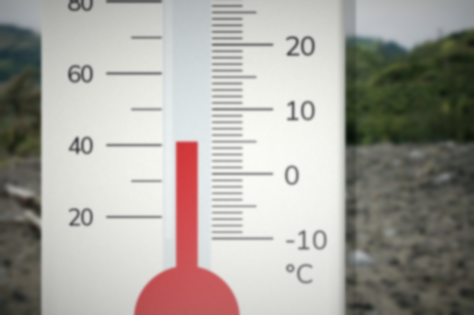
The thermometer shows 5 °C
